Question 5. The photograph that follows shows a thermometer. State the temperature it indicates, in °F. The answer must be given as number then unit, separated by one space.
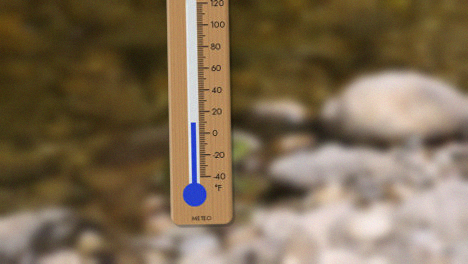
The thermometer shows 10 °F
